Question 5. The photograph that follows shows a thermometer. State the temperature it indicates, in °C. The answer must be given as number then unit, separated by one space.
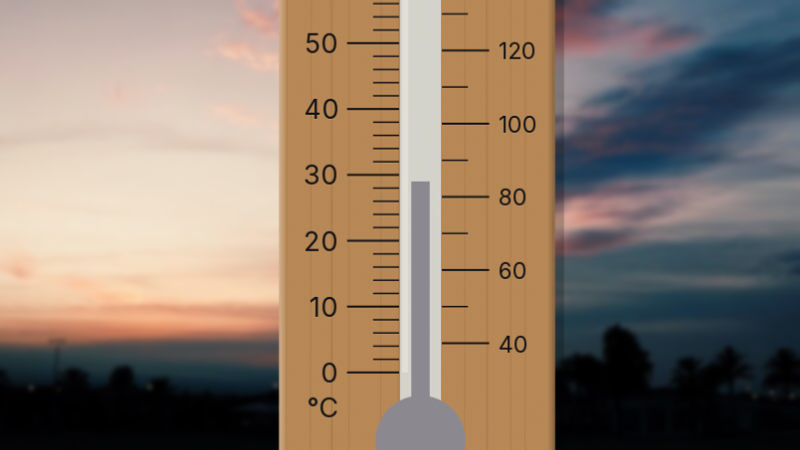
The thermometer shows 29 °C
